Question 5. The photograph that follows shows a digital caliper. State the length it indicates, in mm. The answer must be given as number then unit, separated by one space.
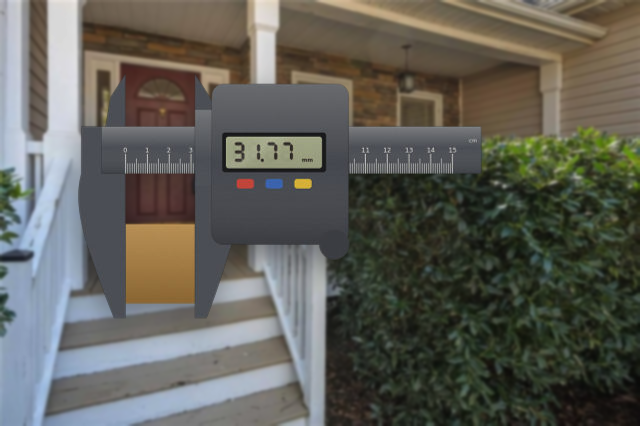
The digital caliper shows 31.77 mm
